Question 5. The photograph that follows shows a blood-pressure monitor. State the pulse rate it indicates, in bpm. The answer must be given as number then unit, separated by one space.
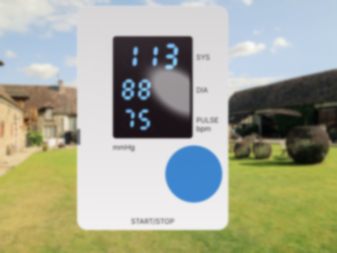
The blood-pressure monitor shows 75 bpm
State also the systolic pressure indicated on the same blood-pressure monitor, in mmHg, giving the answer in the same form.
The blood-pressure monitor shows 113 mmHg
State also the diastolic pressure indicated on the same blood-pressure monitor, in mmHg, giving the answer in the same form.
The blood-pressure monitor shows 88 mmHg
